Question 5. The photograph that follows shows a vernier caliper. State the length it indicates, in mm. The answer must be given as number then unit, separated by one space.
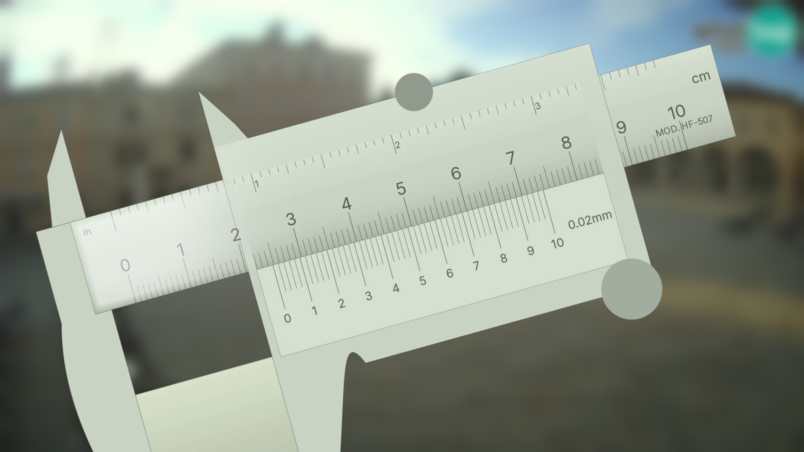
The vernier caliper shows 24.8 mm
